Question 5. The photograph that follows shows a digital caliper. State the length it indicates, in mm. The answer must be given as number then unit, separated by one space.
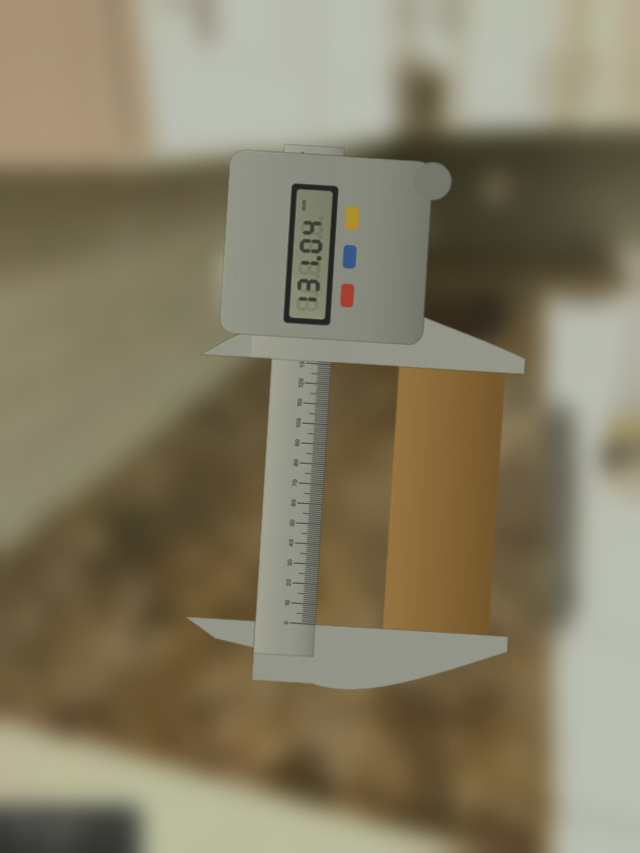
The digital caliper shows 131.04 mm
